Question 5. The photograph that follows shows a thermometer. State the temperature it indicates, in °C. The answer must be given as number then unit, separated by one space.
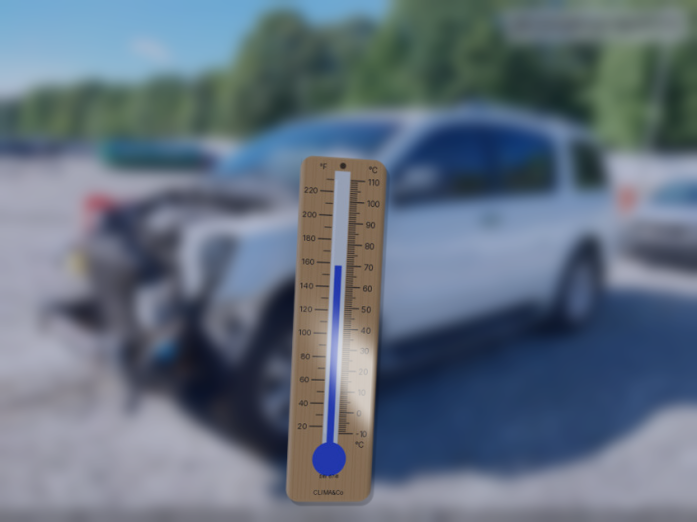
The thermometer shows 70 °C
